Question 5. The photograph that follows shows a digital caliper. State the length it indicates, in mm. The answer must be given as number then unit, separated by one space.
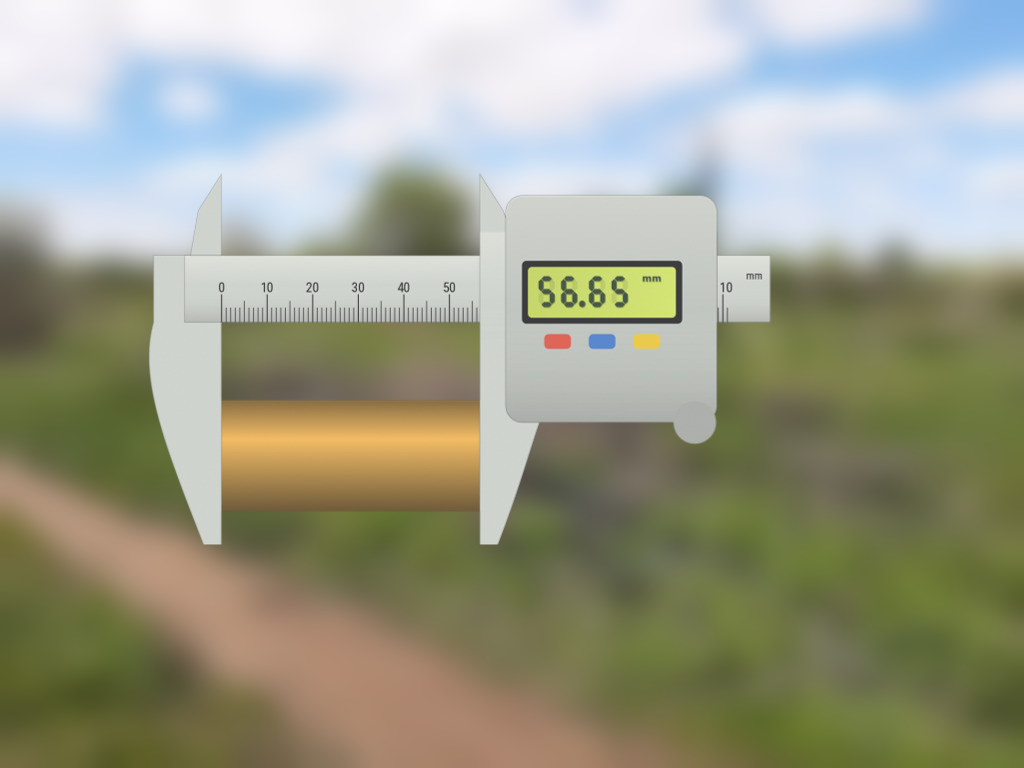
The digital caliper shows 56.65 mm
